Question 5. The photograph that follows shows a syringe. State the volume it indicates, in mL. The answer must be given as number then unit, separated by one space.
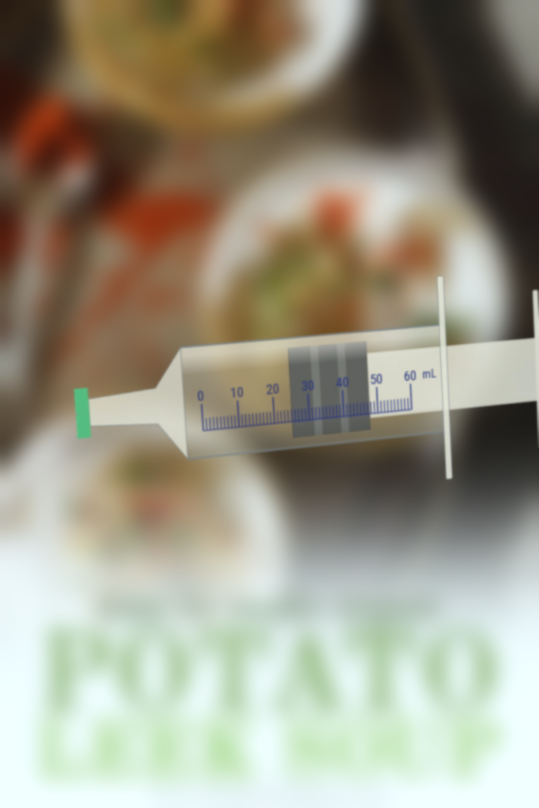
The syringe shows 25 mL
